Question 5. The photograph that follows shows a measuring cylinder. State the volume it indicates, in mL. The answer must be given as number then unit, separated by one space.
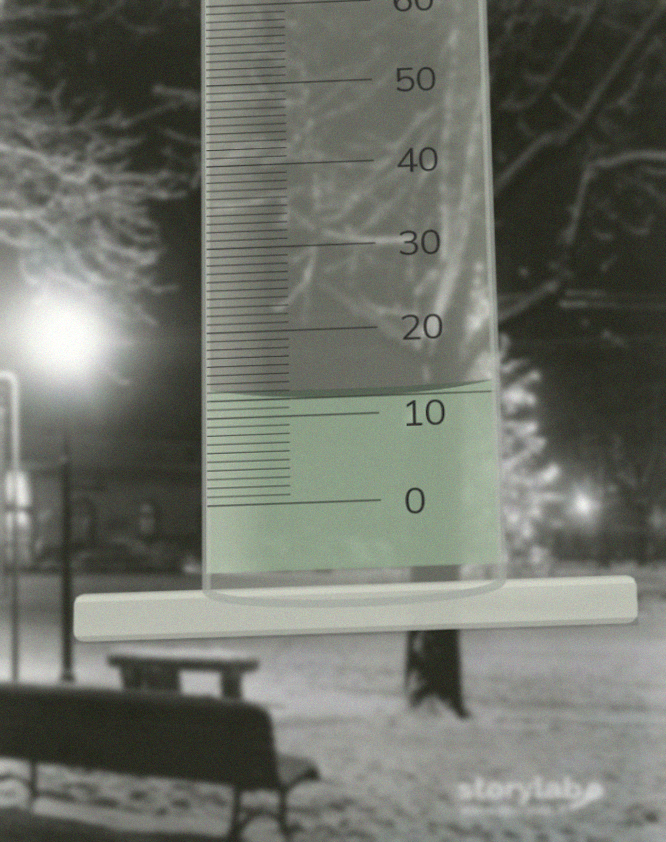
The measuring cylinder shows 12 mL
